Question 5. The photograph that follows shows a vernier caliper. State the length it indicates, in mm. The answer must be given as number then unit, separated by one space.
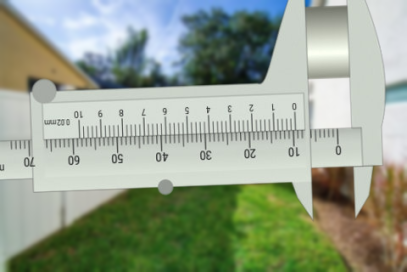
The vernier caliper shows 9.5 mm
